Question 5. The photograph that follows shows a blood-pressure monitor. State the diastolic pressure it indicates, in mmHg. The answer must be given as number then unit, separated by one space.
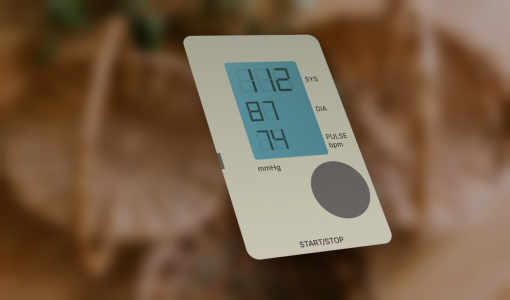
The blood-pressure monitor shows 87 mmHg
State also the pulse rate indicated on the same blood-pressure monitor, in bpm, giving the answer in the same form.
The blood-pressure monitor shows 74 bpm
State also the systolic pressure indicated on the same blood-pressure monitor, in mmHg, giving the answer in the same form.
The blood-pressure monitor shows 112 mmHg
